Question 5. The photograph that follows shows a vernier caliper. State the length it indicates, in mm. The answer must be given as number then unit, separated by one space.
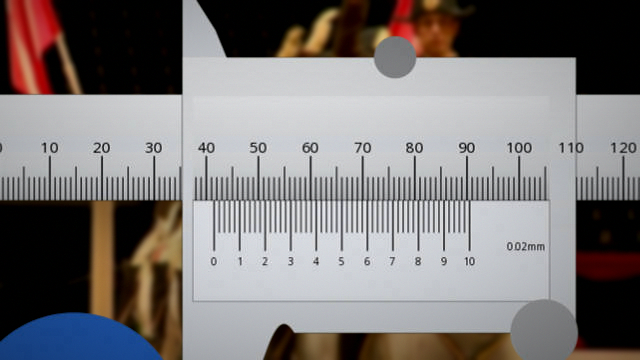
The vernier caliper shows 41.5 mm
